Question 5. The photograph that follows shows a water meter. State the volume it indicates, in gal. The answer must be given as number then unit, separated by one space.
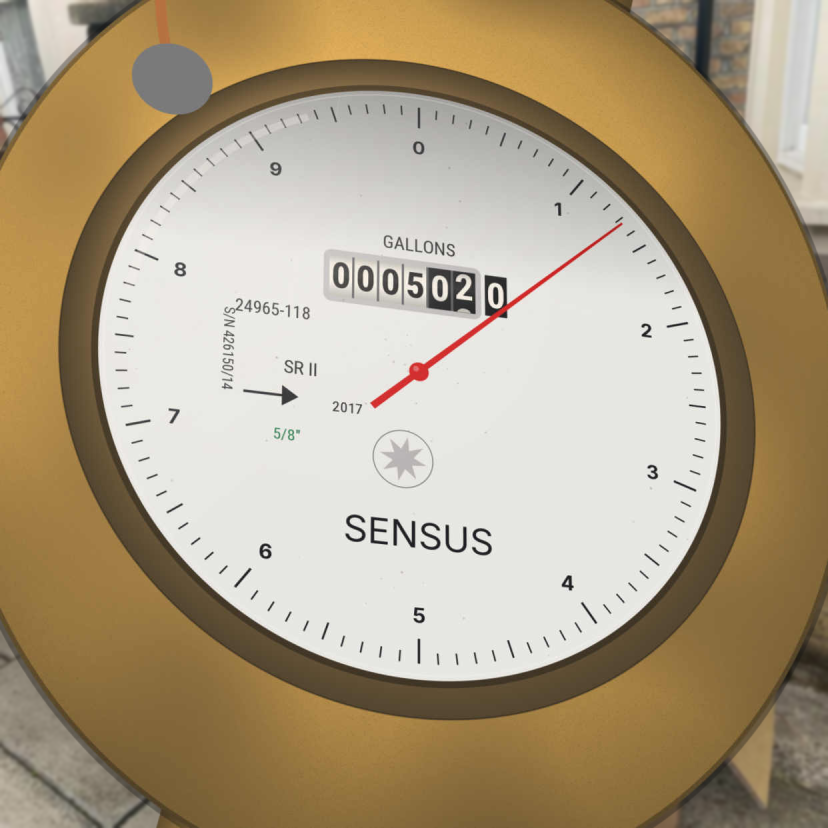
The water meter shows 5021.3 gal
